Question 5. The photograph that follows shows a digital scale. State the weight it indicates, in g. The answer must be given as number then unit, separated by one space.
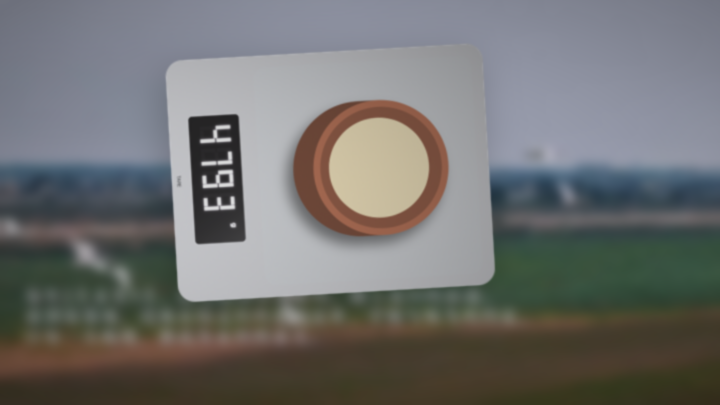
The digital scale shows 4793 g
